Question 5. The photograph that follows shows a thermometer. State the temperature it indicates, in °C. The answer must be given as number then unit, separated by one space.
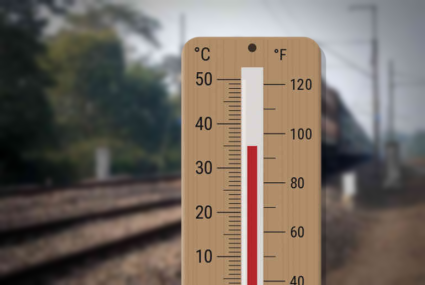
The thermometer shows 35 °C
